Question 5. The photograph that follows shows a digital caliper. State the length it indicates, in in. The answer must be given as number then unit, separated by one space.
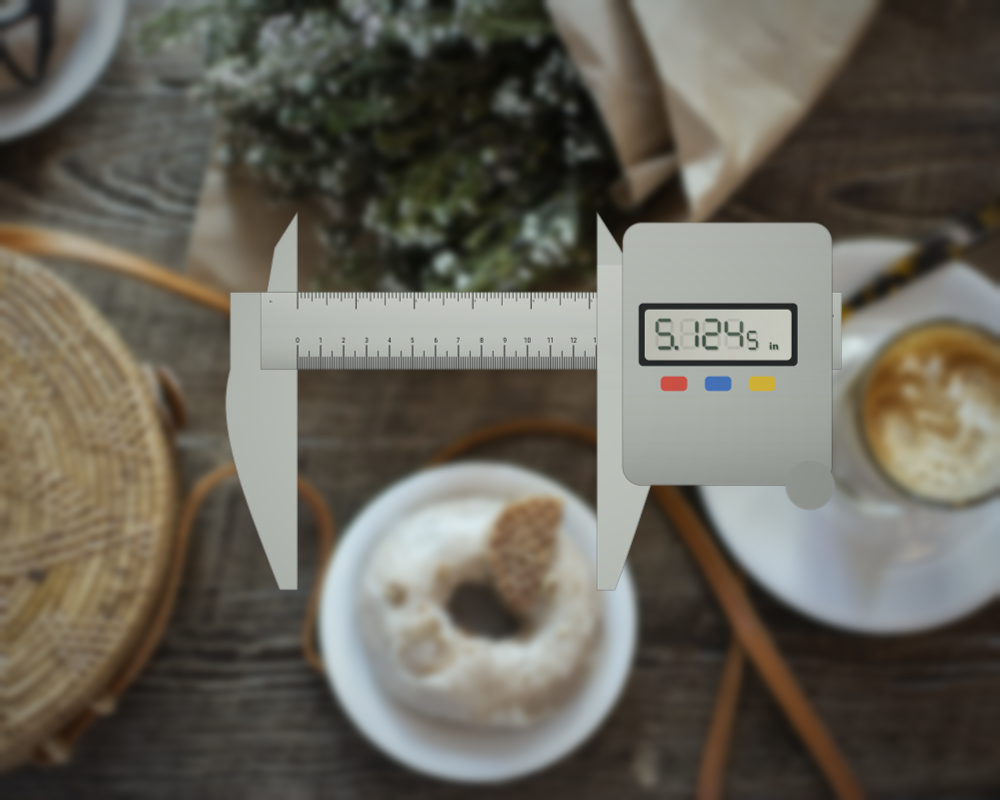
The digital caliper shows 5.1245 in
